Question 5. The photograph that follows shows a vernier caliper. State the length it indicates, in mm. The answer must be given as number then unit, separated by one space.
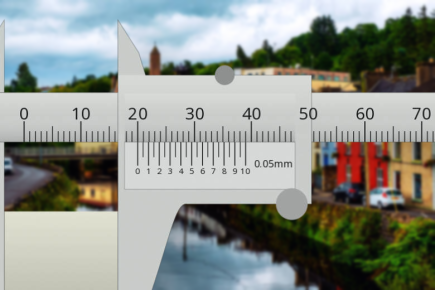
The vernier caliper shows 20.0 mm
